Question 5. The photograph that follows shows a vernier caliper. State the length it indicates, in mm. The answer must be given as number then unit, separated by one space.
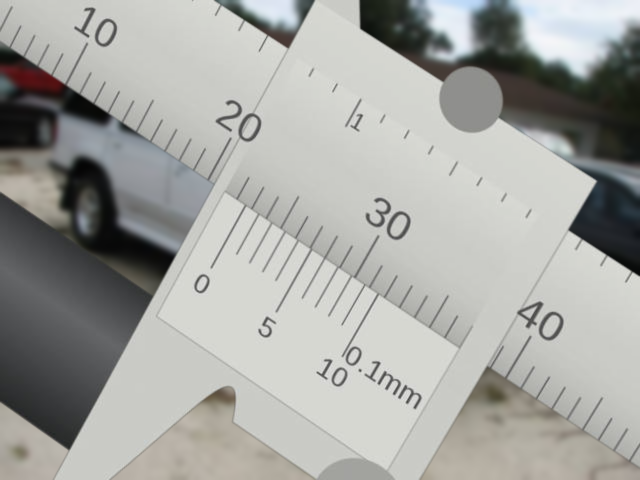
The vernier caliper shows 22.6 mm
